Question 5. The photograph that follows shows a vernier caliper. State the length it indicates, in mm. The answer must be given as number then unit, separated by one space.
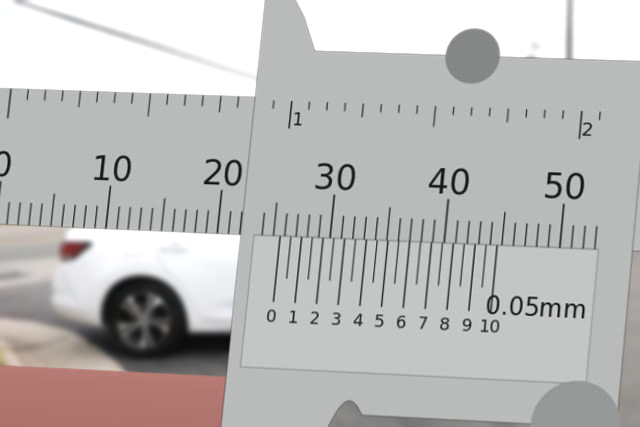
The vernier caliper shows 25.6 mm
